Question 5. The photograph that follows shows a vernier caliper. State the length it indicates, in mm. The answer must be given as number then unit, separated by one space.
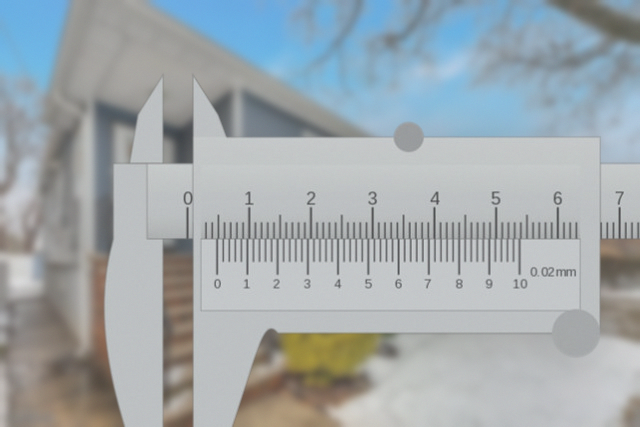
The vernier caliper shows 4.8 mm
